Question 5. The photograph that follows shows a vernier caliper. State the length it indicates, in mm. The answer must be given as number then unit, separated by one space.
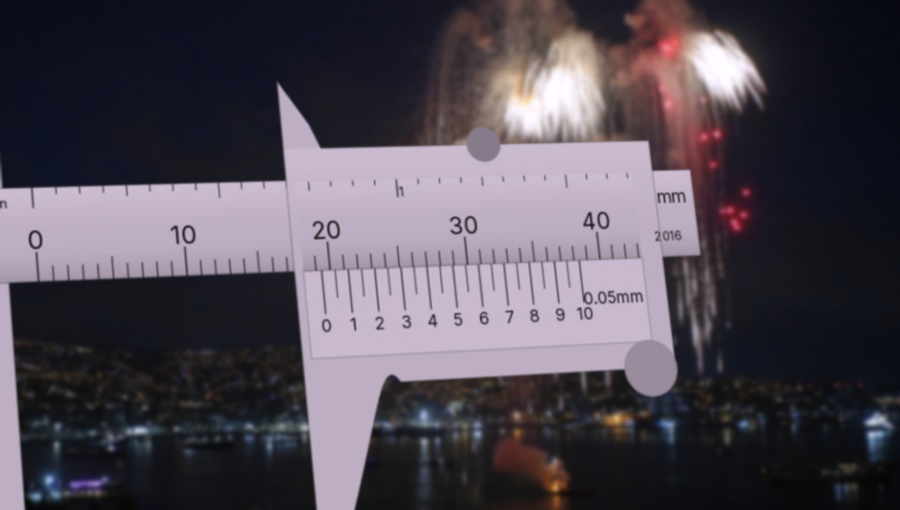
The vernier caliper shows 19.4 mm
